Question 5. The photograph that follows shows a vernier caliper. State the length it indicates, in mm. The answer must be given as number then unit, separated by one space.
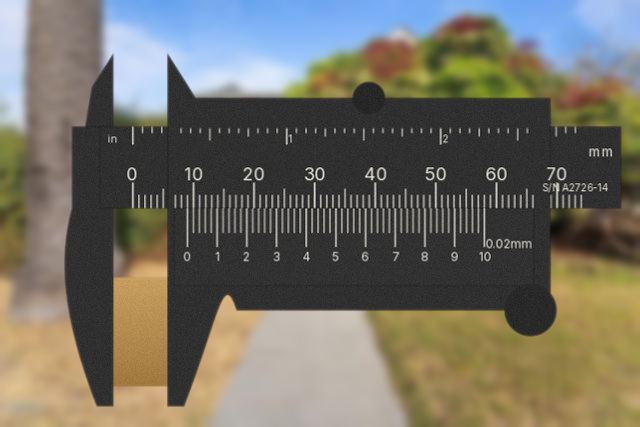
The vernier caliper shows 9.0 mm
